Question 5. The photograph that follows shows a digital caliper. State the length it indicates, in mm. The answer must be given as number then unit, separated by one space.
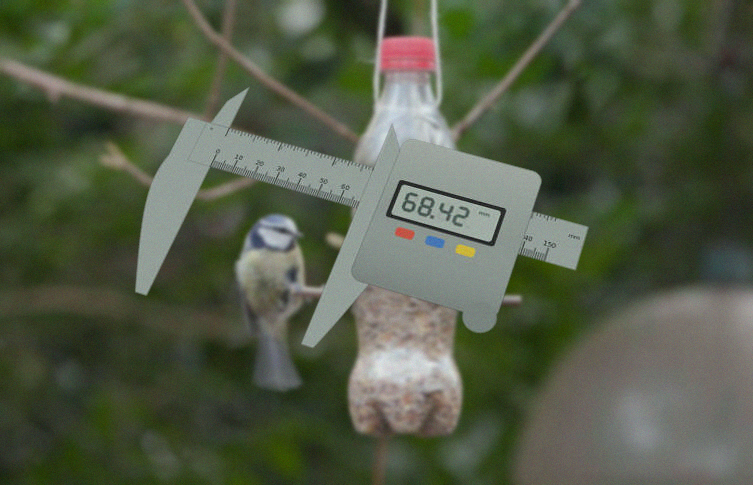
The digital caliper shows 68.42 mm
